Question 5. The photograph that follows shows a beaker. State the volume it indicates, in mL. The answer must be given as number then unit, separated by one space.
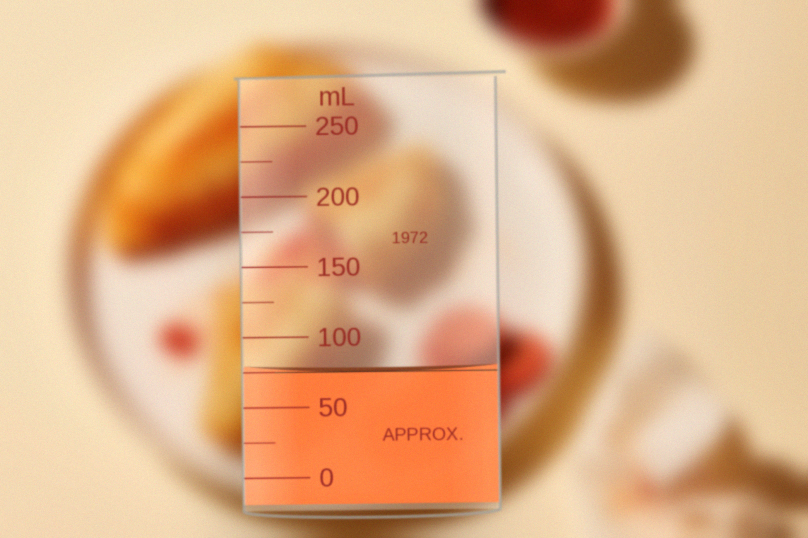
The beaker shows 75 mL
